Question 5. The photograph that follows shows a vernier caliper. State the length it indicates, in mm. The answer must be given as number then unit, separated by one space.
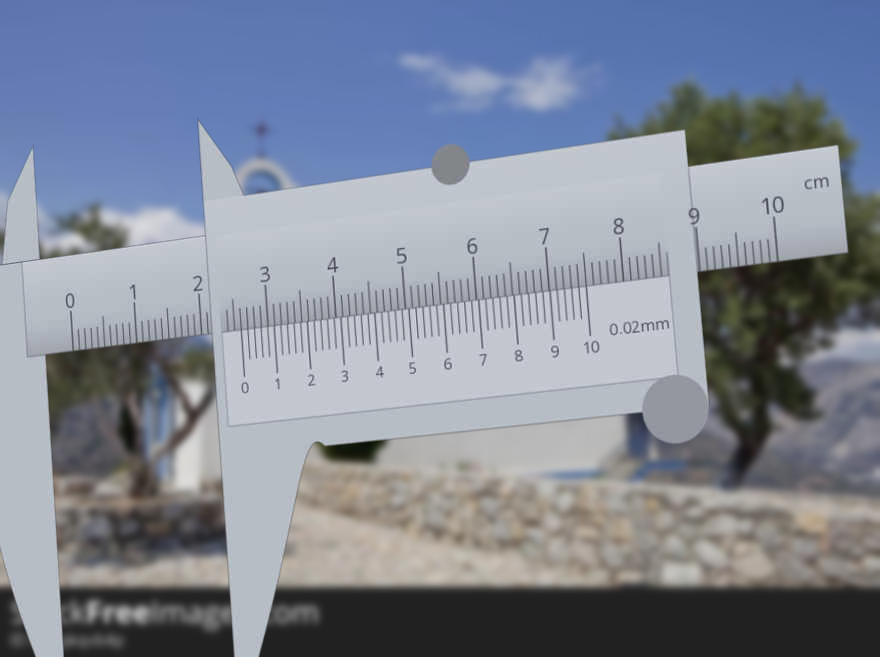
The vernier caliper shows 26.0 mm
